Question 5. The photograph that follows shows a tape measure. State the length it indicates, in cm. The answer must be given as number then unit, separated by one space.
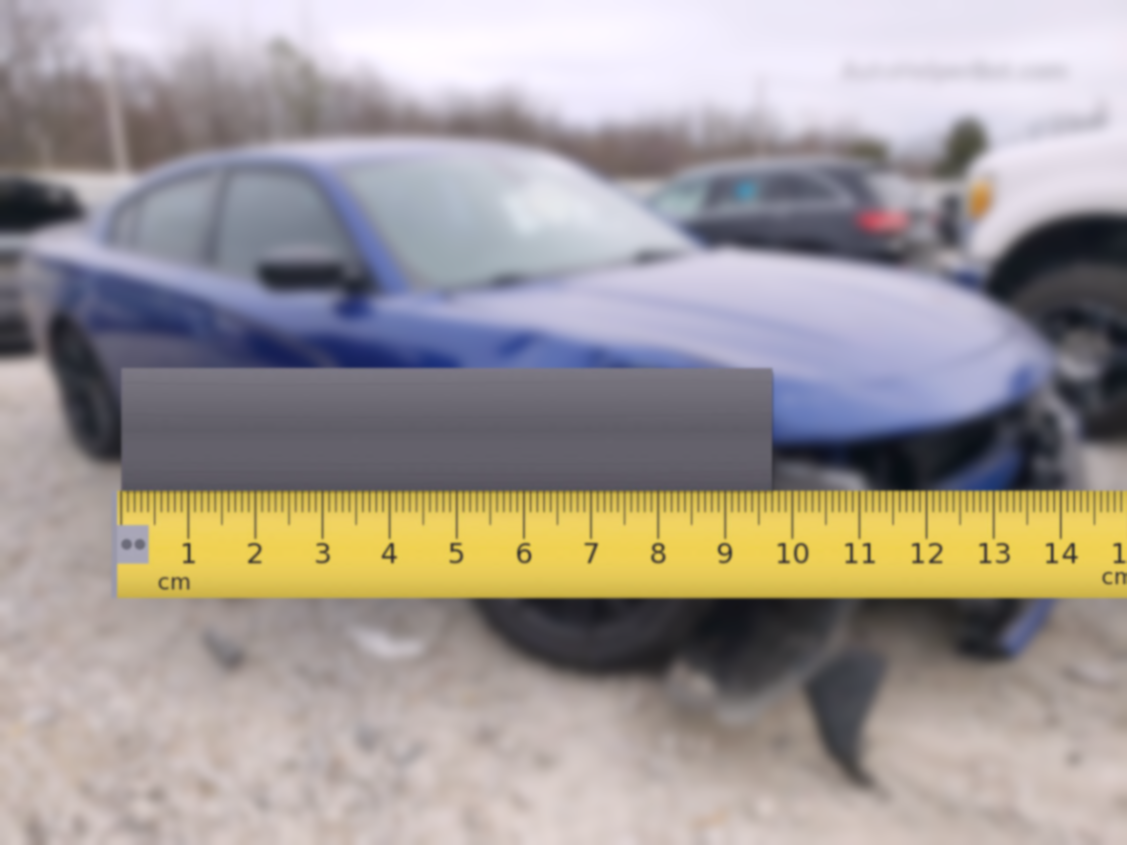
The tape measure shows 9.7 cm
